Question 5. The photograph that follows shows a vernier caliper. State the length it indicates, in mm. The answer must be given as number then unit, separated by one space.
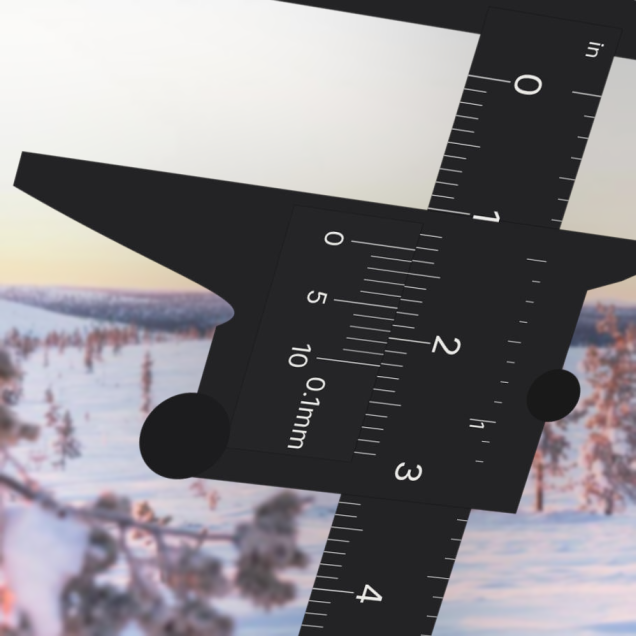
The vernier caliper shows 13.2 mm
